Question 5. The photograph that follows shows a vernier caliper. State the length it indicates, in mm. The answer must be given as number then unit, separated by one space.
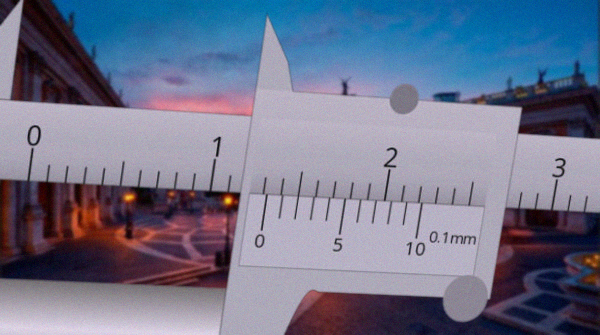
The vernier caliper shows 13.2 mm
